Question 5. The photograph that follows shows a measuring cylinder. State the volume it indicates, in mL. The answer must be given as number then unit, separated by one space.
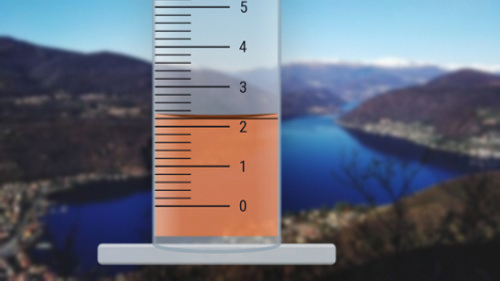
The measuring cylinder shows 2.2 mL
